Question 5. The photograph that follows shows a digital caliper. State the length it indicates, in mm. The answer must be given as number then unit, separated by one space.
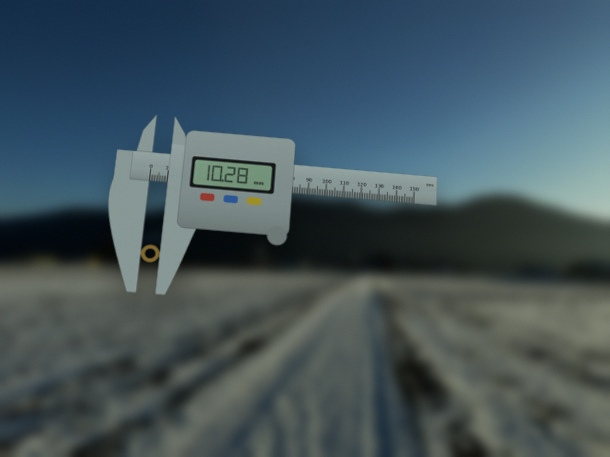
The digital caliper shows 10.28 mm
